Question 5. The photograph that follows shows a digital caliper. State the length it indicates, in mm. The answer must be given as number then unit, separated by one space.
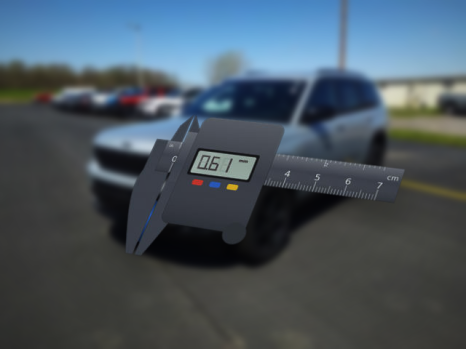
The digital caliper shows 0.61 mm
